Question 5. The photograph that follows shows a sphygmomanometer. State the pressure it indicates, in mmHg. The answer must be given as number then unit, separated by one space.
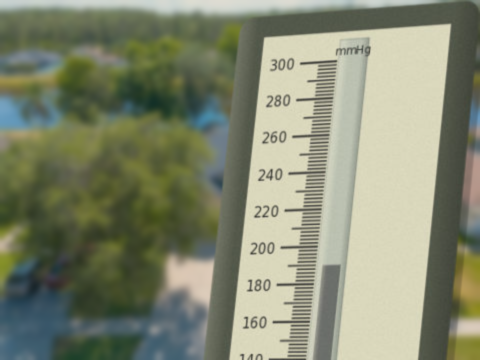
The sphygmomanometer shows 190 mmHg
